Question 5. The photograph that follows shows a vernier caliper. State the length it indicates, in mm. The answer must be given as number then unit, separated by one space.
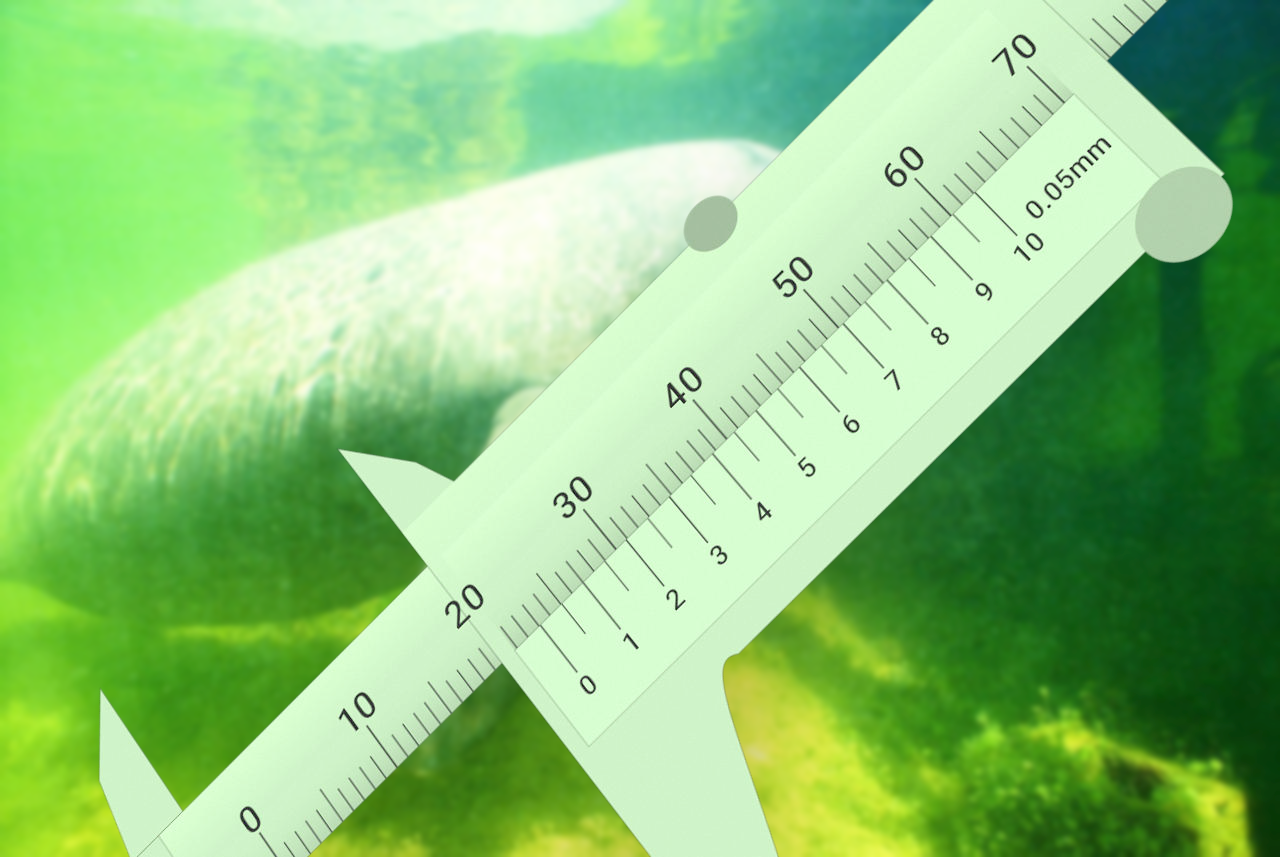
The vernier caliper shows 23.1 mm
